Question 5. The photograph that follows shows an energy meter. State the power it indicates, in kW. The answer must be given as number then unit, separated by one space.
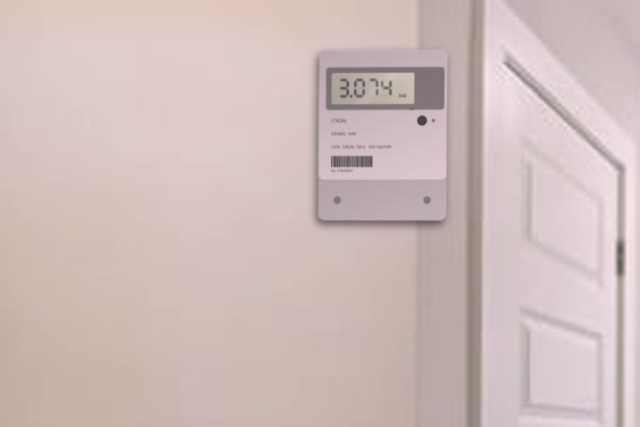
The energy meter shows 3.074 kW
